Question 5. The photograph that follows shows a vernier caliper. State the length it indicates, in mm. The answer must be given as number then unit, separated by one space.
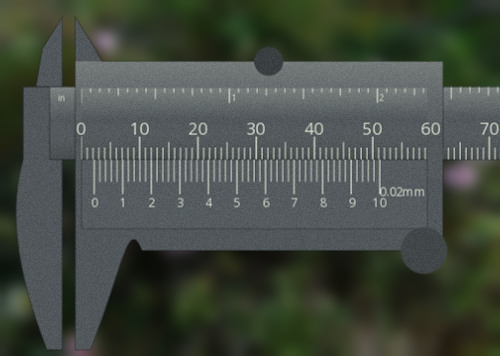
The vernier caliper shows 2.2 mm
